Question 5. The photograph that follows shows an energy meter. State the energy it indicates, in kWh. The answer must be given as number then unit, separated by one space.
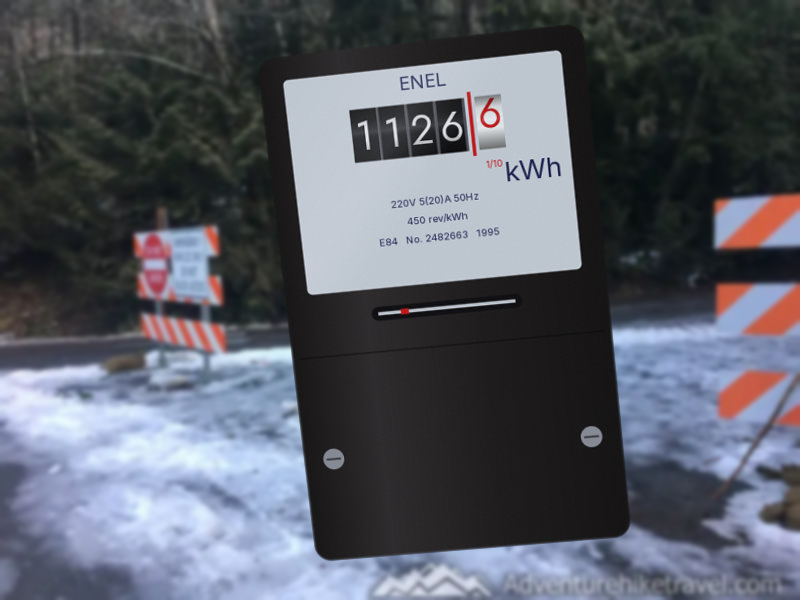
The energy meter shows 1126.6 kWh
